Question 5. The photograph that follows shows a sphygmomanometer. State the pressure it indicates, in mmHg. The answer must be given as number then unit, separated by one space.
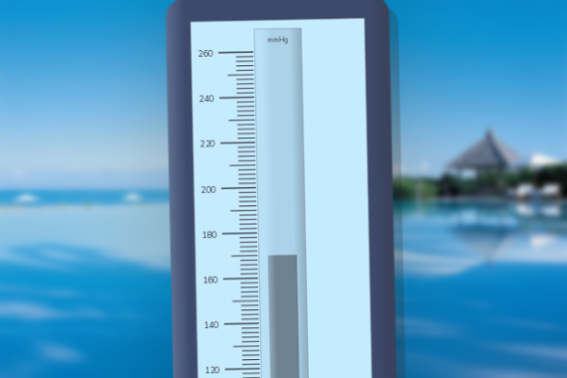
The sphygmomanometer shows 170 mmHg
